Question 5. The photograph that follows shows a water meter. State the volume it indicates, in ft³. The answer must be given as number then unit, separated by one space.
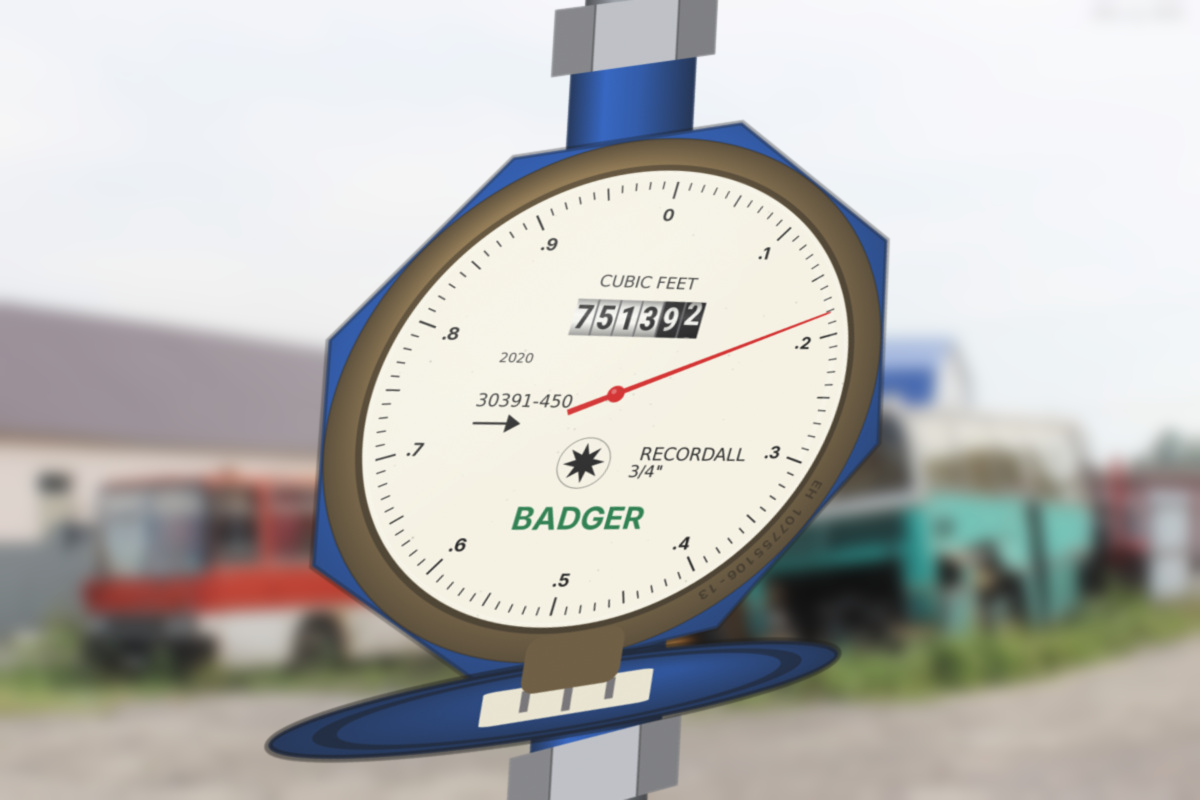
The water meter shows 751392.18 ft³
